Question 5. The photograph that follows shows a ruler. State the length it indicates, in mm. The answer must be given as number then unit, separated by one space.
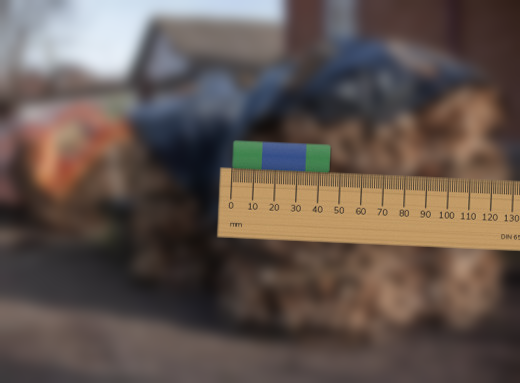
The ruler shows 45 mm
